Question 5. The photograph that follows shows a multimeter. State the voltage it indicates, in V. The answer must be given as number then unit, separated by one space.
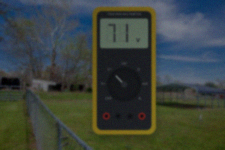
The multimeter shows 71 V
